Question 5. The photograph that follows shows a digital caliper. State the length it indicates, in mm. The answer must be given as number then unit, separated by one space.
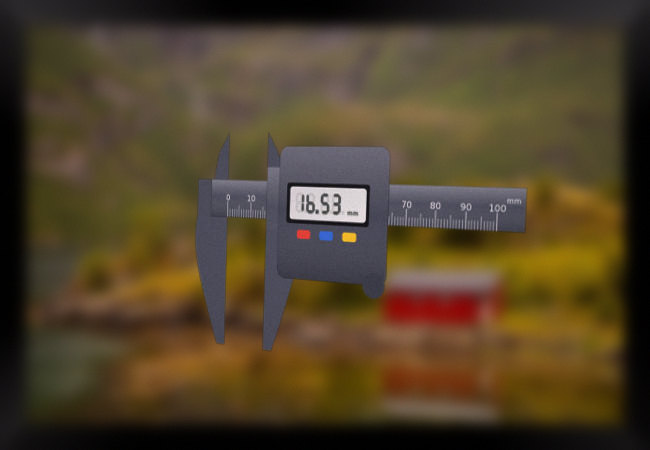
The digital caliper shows 16.53 mm
